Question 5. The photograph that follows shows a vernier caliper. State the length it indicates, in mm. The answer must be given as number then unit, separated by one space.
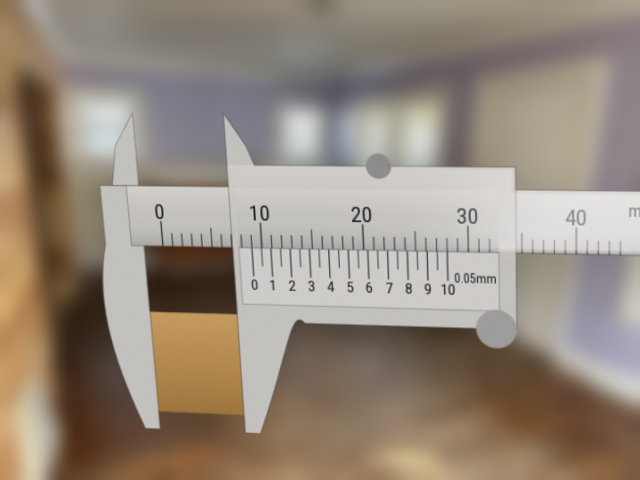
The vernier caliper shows 9.0 mm
